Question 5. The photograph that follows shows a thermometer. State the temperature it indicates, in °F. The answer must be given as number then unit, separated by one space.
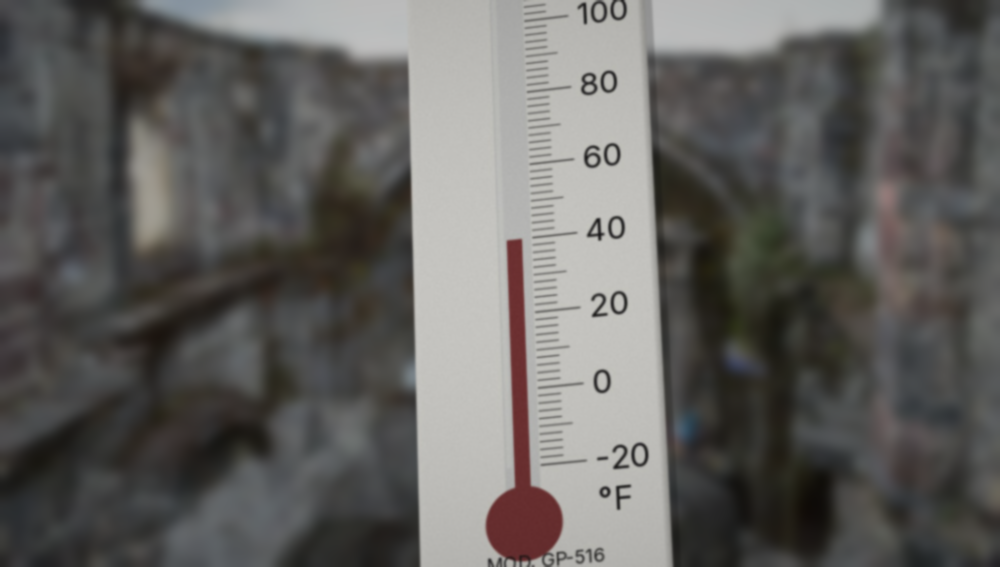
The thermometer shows 40 °F
